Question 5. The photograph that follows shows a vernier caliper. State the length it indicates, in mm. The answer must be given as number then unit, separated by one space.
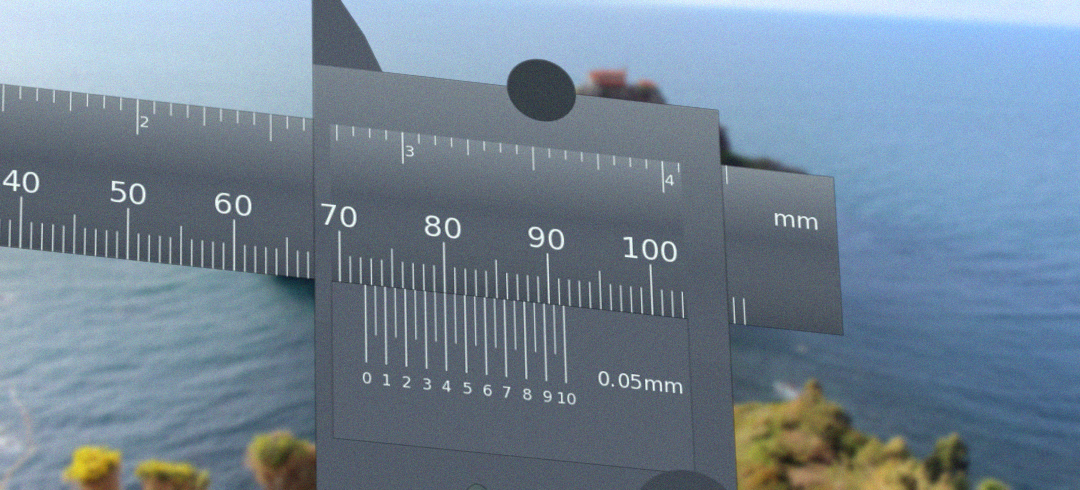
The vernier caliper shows 72.4 mm
